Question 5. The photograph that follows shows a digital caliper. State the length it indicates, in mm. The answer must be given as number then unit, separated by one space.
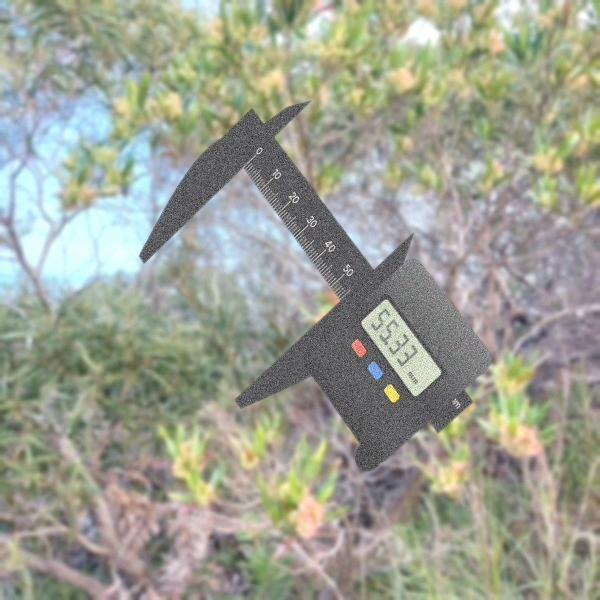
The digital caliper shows 55.33 mm
